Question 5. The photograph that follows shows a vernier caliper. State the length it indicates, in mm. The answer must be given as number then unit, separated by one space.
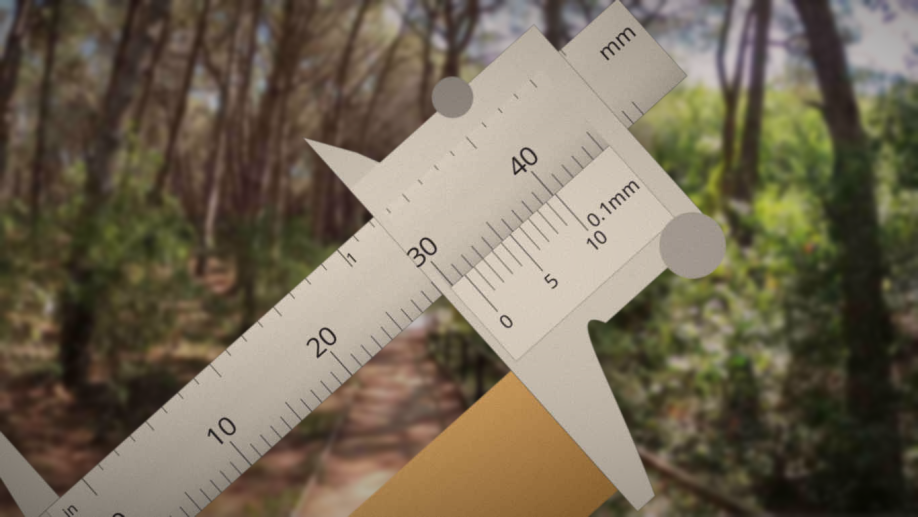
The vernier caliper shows 31.2 mm
